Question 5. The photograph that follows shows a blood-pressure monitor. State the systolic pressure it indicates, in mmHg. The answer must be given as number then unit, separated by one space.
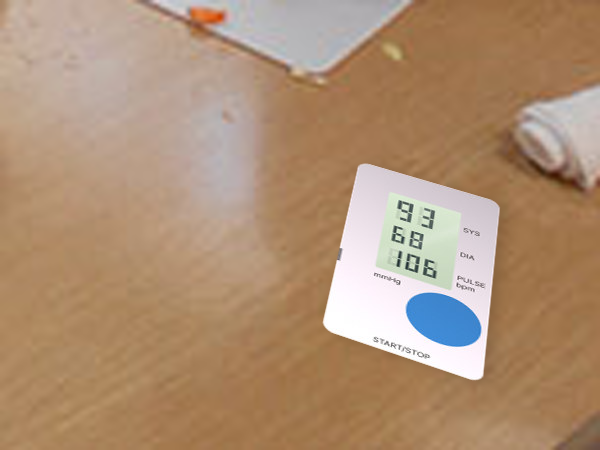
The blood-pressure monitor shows 93 mmHg
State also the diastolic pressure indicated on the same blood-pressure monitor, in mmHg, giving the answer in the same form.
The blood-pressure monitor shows 68 mmHg
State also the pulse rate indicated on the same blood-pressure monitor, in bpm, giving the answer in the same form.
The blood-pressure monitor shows 106 bpm
